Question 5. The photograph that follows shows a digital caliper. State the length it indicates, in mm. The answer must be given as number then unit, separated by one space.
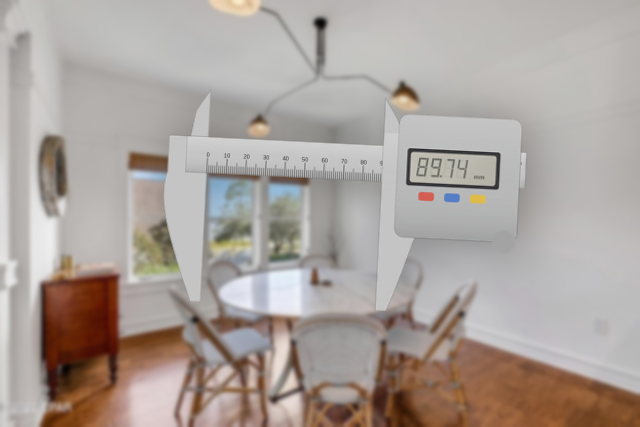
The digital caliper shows 89.74 mm
